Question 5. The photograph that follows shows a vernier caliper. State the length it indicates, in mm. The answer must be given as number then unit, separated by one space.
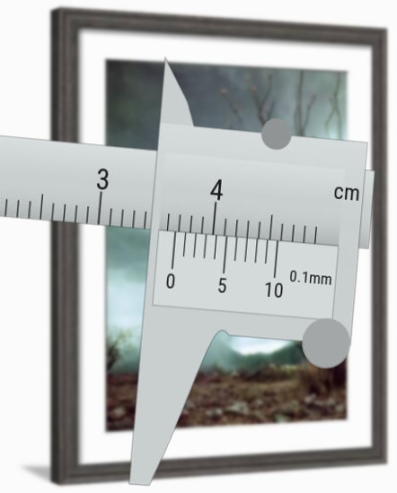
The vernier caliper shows 36.7 mm
